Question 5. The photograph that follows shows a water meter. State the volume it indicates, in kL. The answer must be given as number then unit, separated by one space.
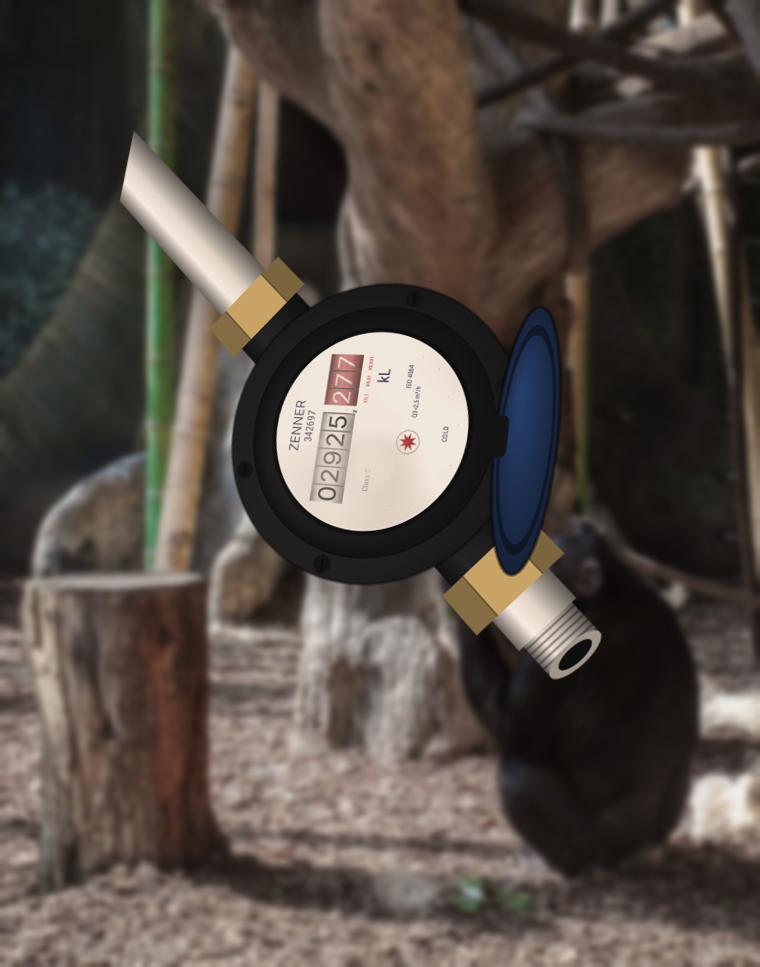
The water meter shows 2925.277 kL
